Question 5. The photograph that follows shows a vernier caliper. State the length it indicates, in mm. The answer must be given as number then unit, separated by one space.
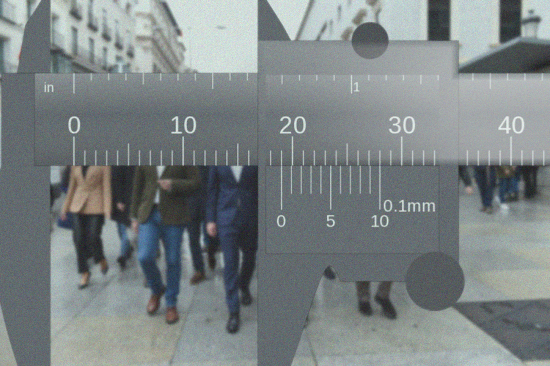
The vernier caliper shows 19.0 mm
